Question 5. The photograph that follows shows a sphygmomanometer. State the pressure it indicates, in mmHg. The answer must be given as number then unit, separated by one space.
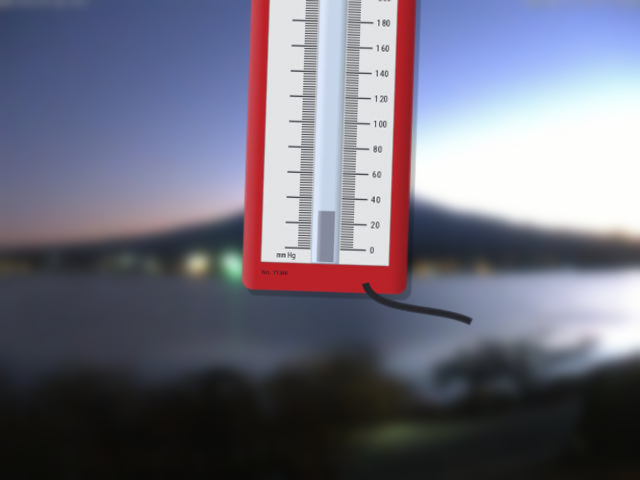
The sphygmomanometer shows 30 mmHg
